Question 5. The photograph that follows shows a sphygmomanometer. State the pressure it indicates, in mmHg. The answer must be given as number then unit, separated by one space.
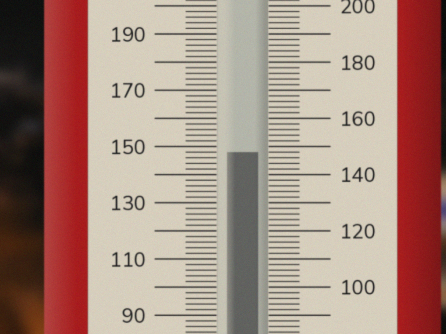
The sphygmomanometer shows 148 mmHg
